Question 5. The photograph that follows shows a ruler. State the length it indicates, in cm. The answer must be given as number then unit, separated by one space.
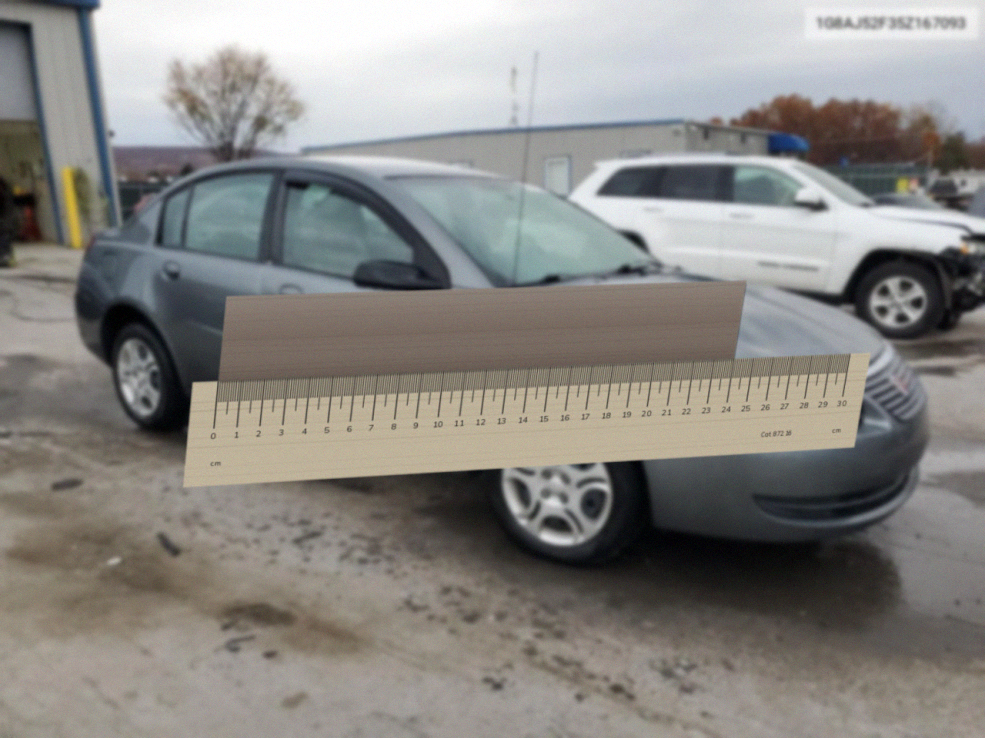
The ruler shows 24 cm
